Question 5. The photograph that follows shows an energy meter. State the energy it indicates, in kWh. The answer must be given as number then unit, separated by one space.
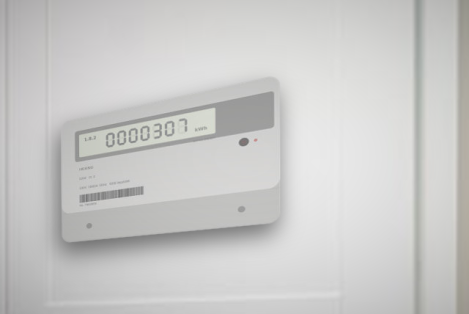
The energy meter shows 307 kWh
